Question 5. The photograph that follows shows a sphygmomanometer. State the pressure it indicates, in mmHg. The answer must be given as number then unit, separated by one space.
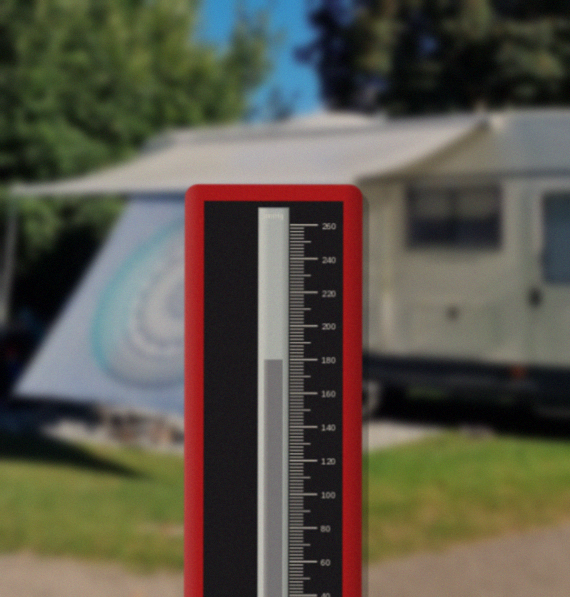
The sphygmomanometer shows 180 mmHg
